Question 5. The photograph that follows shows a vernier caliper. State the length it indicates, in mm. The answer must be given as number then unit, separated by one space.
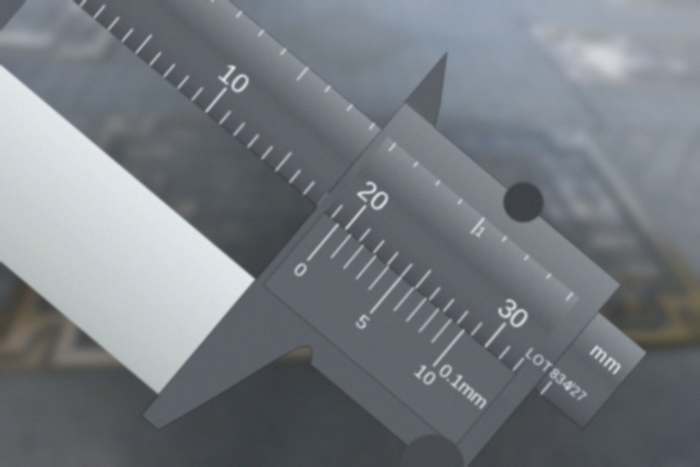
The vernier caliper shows 19.5 mm
